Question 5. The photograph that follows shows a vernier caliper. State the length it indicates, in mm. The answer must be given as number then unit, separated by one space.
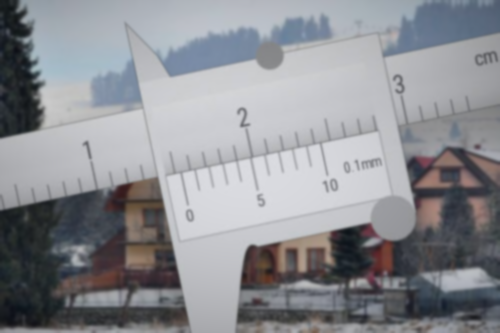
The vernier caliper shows 15.4 mm
